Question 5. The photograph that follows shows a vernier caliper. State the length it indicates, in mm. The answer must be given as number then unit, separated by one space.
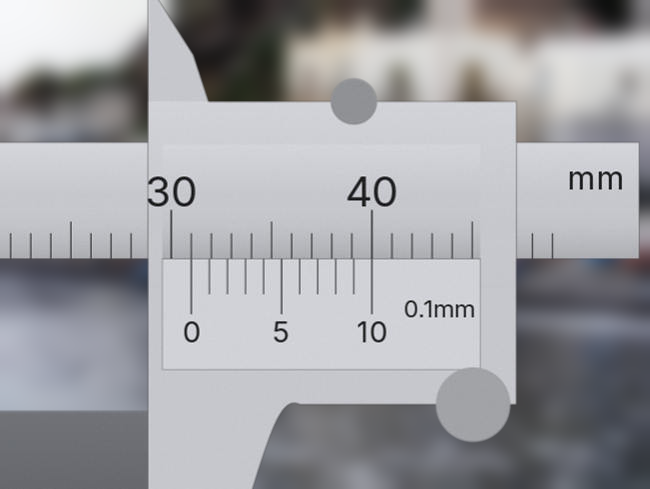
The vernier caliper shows 31.0 mm
